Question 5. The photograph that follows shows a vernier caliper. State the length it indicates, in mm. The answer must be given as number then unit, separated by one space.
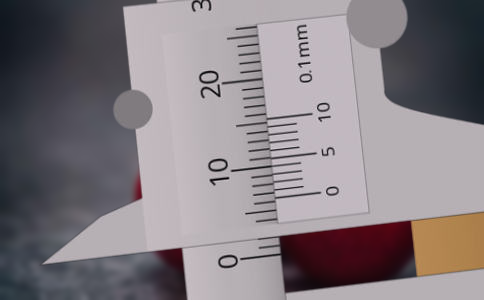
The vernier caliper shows 6.4 mm
